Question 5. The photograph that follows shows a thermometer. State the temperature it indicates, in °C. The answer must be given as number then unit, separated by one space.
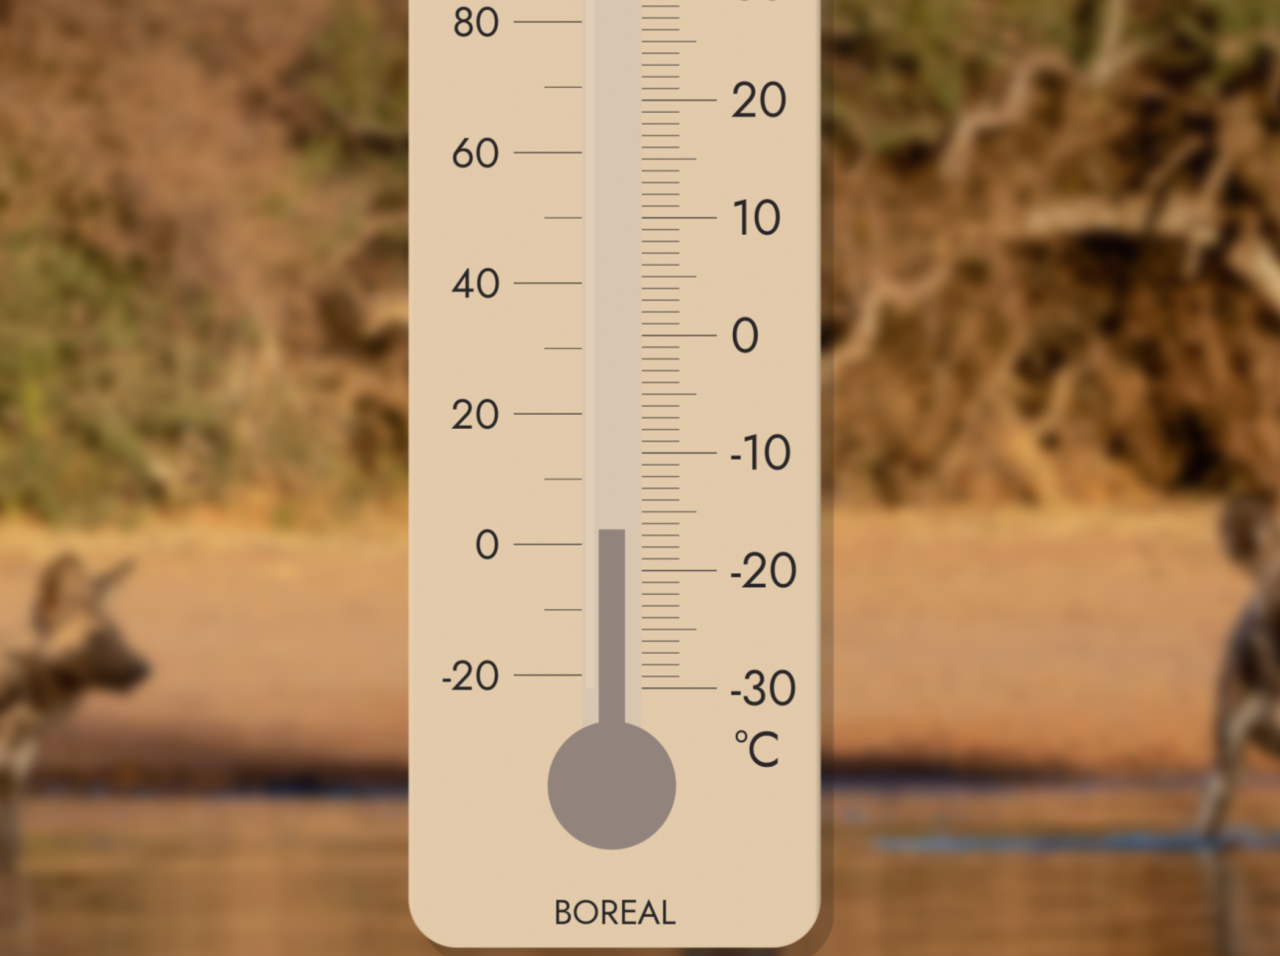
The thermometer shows -16.5 °C
